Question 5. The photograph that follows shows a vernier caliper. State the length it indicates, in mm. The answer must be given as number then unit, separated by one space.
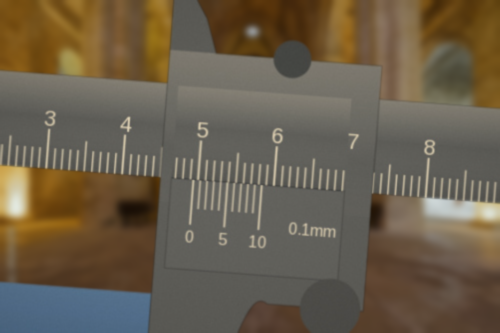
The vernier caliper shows 49.4 mm
